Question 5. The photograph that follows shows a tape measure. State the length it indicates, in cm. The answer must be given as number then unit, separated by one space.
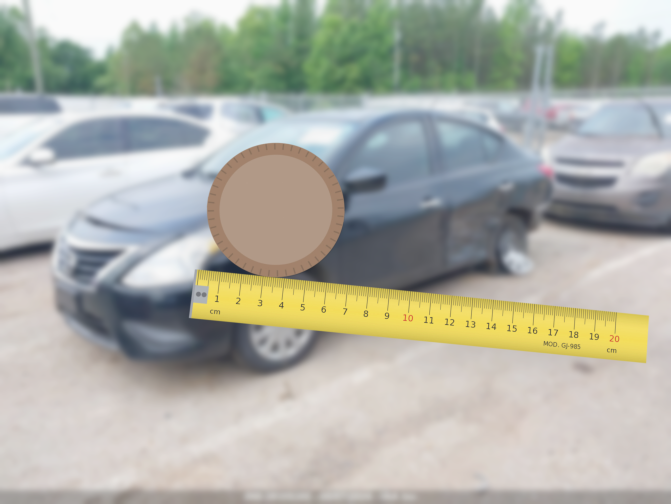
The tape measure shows 6.5 cm
